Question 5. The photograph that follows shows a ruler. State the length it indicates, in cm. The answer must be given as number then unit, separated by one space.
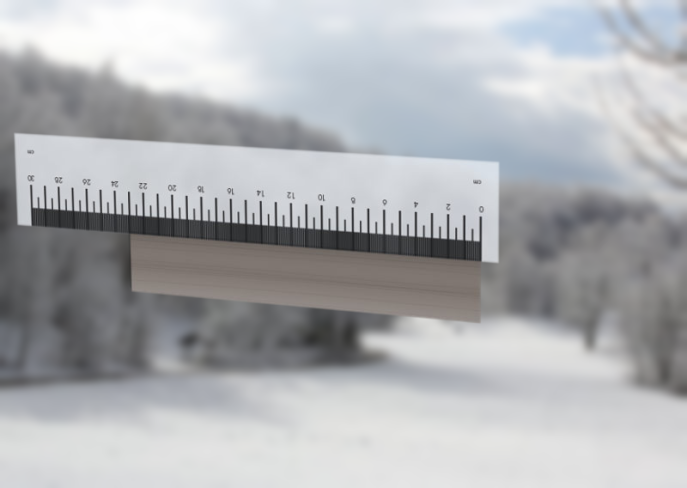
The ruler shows 23 cm
